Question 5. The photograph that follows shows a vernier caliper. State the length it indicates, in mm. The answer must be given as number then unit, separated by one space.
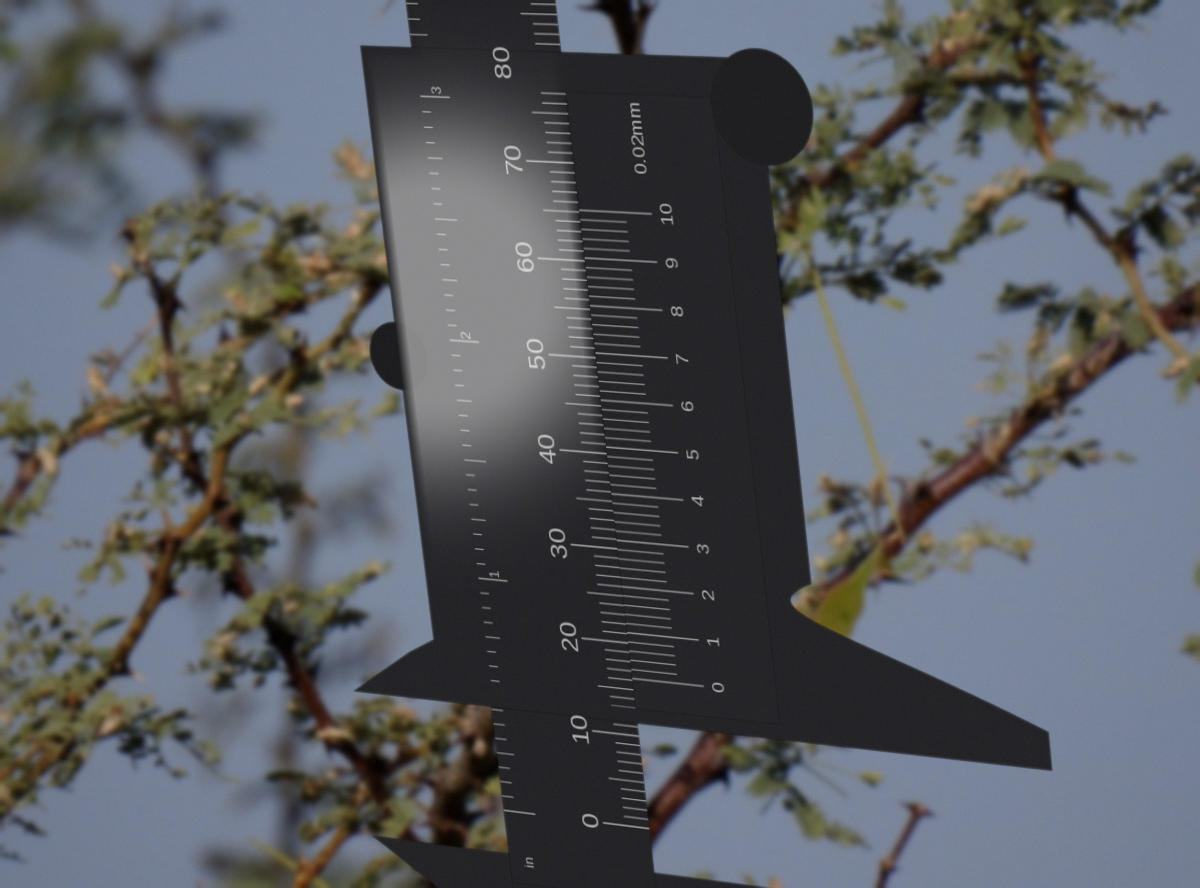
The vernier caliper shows 16.2 mm
